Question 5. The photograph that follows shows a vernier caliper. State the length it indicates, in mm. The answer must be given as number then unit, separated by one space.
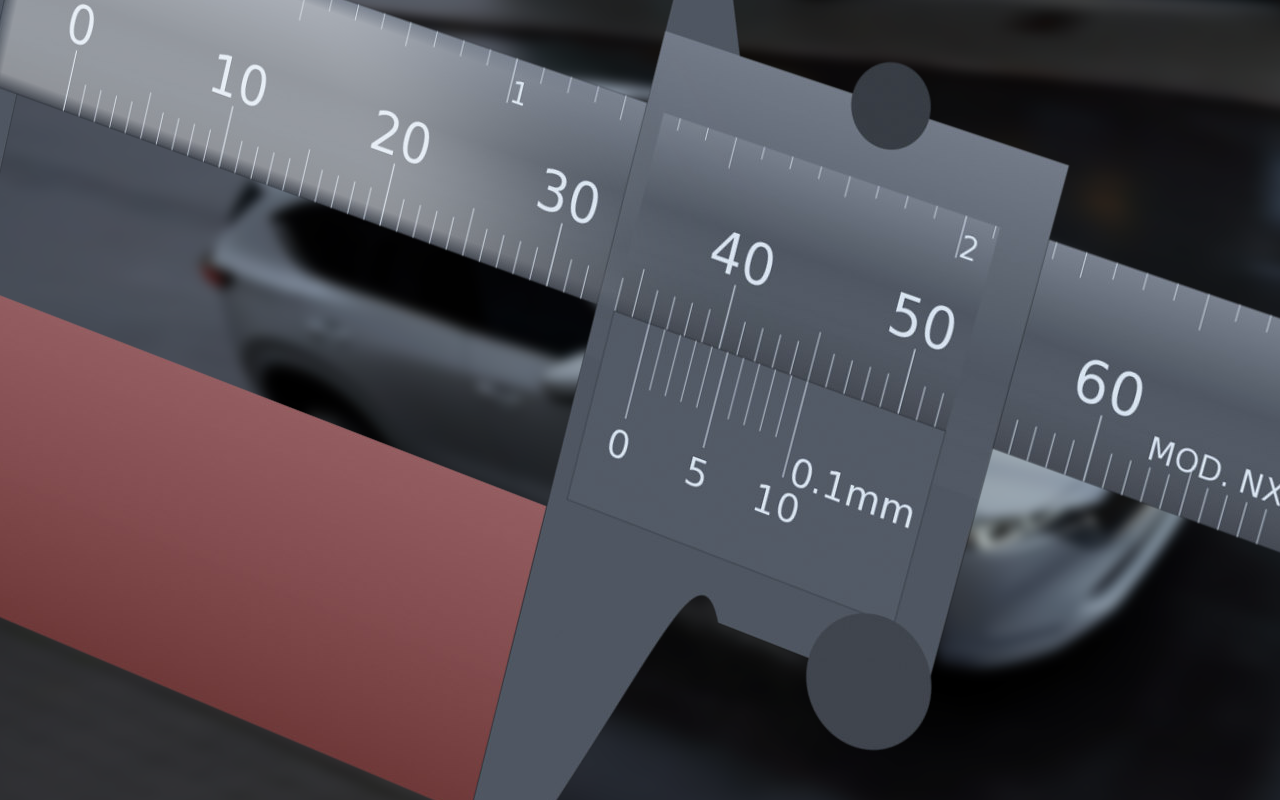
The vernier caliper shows 36.0 mm
